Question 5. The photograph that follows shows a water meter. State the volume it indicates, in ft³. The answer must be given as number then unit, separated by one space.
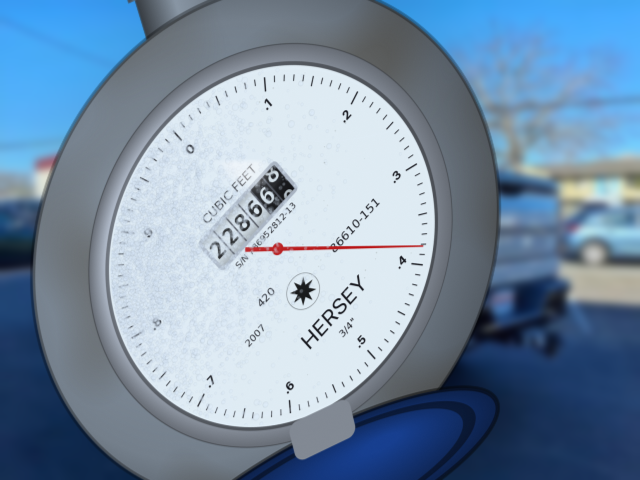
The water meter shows 228668.38 ft³
